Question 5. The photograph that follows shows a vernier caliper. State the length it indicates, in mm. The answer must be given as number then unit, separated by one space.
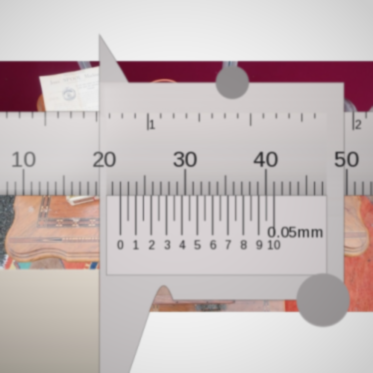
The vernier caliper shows 22.0 mm
